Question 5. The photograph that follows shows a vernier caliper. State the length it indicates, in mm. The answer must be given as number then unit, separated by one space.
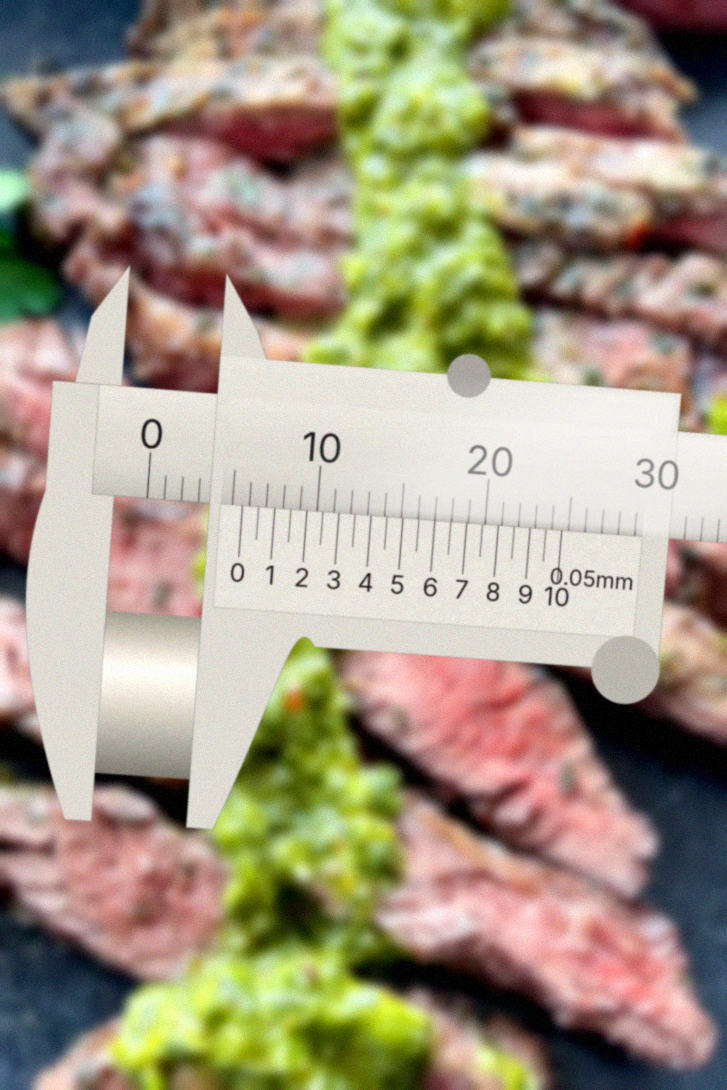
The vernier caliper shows 5.6 mm
